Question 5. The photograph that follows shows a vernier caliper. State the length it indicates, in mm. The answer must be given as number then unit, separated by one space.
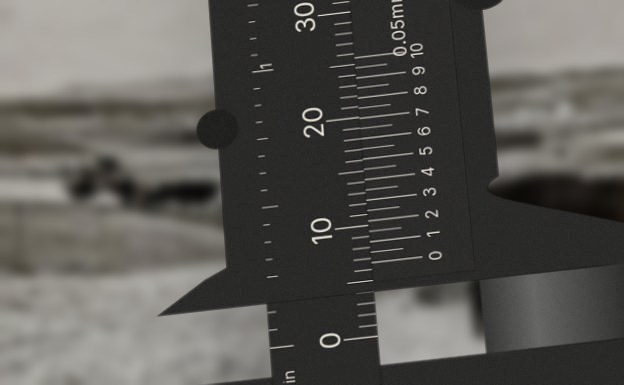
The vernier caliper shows 6.6 mm
